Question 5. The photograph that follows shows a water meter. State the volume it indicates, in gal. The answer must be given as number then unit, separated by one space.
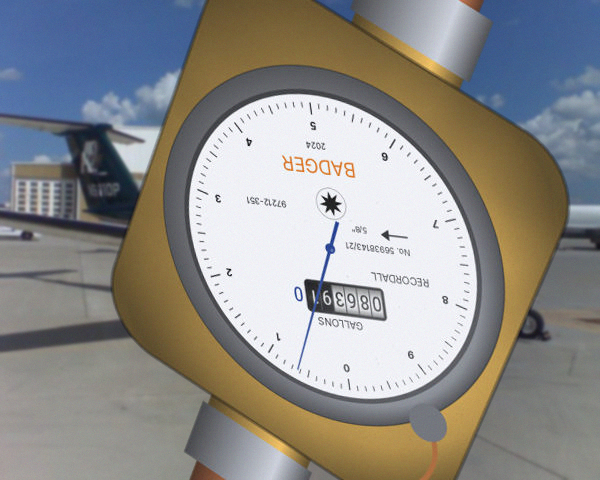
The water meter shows 863910.6 gal
